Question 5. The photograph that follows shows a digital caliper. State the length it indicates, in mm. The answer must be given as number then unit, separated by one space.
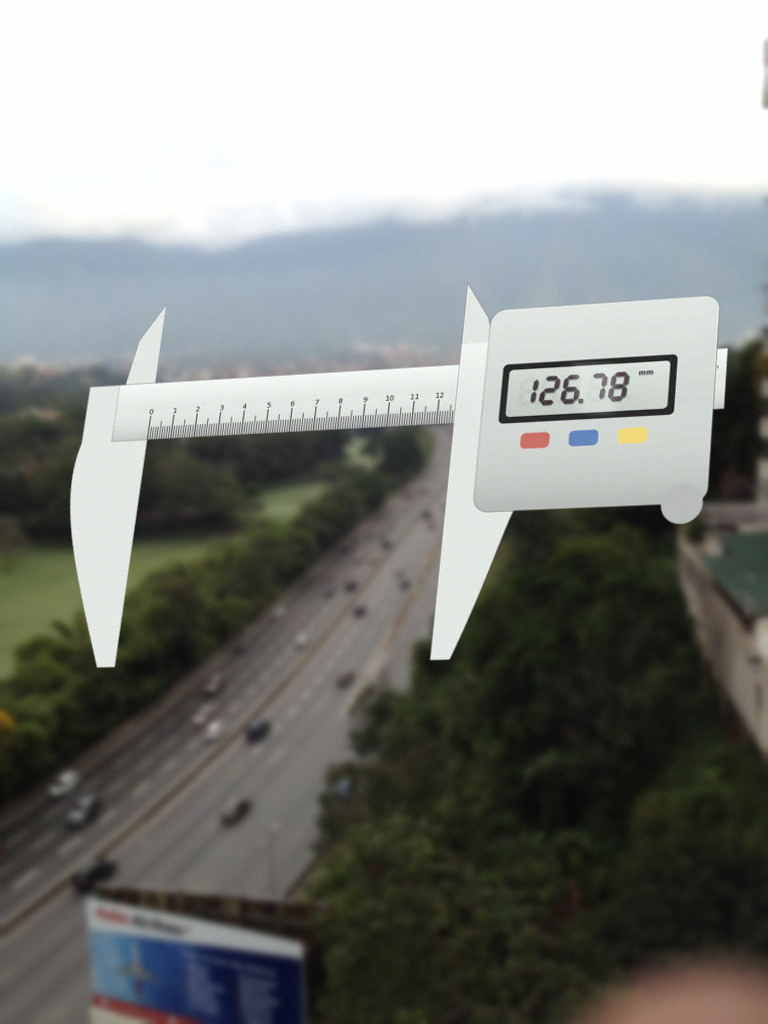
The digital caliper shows 126.78 mm
